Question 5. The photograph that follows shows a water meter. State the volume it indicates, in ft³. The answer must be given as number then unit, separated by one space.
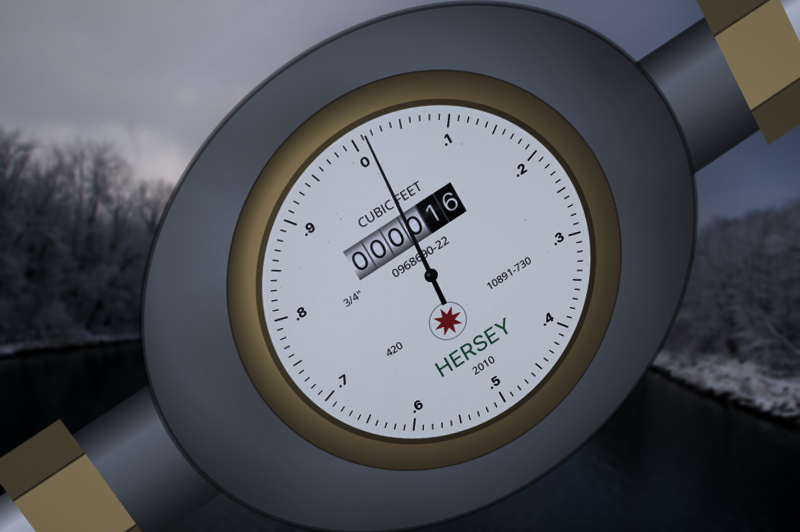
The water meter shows 16.01 ft³
